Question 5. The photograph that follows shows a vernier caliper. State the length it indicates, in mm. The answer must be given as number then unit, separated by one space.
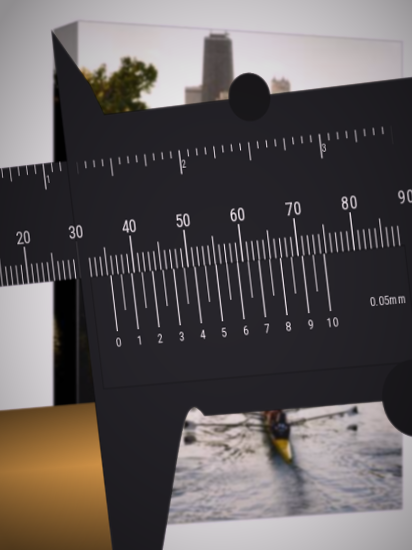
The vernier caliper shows 35.6 mm
